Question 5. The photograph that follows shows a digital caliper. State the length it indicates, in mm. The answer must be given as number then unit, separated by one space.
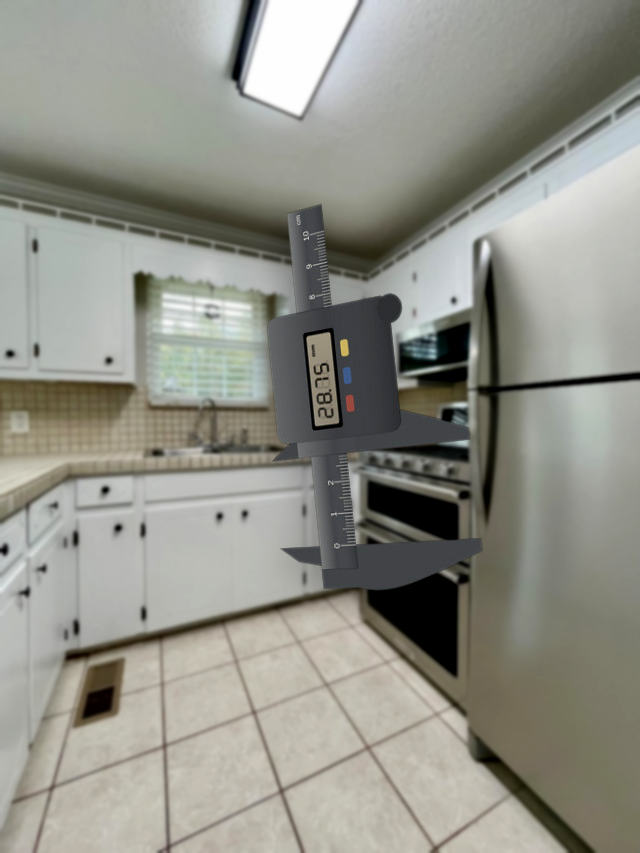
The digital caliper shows 28.75 mm
